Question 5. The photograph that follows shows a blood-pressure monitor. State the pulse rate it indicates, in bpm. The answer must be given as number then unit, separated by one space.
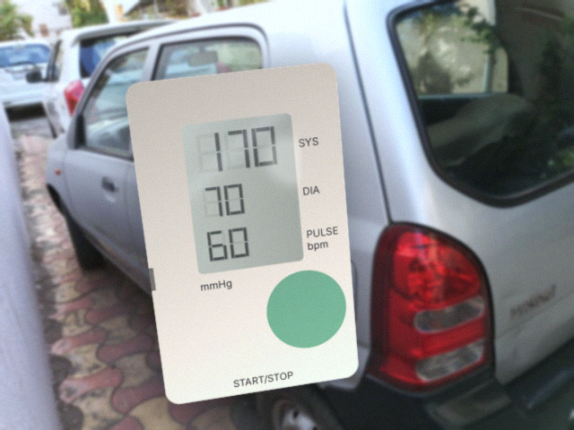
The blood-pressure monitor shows 60 bpm
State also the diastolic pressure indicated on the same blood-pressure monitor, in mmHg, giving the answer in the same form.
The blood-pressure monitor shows 70 mmHg
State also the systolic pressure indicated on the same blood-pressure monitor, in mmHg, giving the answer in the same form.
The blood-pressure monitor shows 170 mmHg
